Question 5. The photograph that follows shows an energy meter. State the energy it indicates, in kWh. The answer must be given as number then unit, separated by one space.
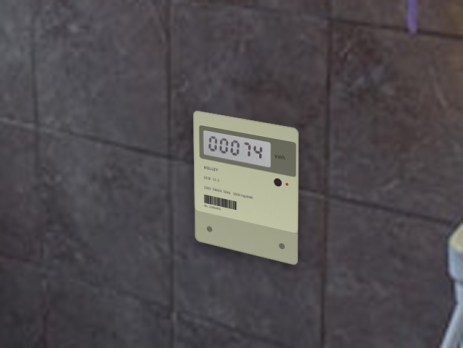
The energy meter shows 74 kWh
